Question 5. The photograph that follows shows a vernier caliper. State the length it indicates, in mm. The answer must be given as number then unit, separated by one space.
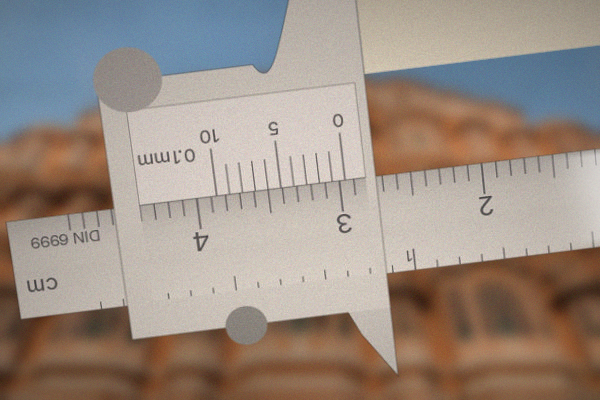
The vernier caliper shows 29.6 mm
